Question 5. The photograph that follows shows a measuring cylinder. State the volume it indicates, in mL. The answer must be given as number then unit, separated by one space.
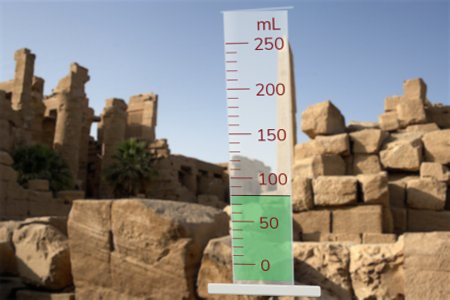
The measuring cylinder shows 80 mL
